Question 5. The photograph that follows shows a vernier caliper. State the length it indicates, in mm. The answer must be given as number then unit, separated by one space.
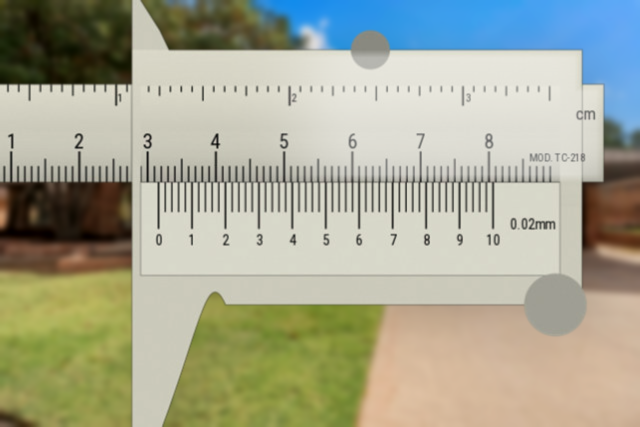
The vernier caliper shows 31.6 mm
